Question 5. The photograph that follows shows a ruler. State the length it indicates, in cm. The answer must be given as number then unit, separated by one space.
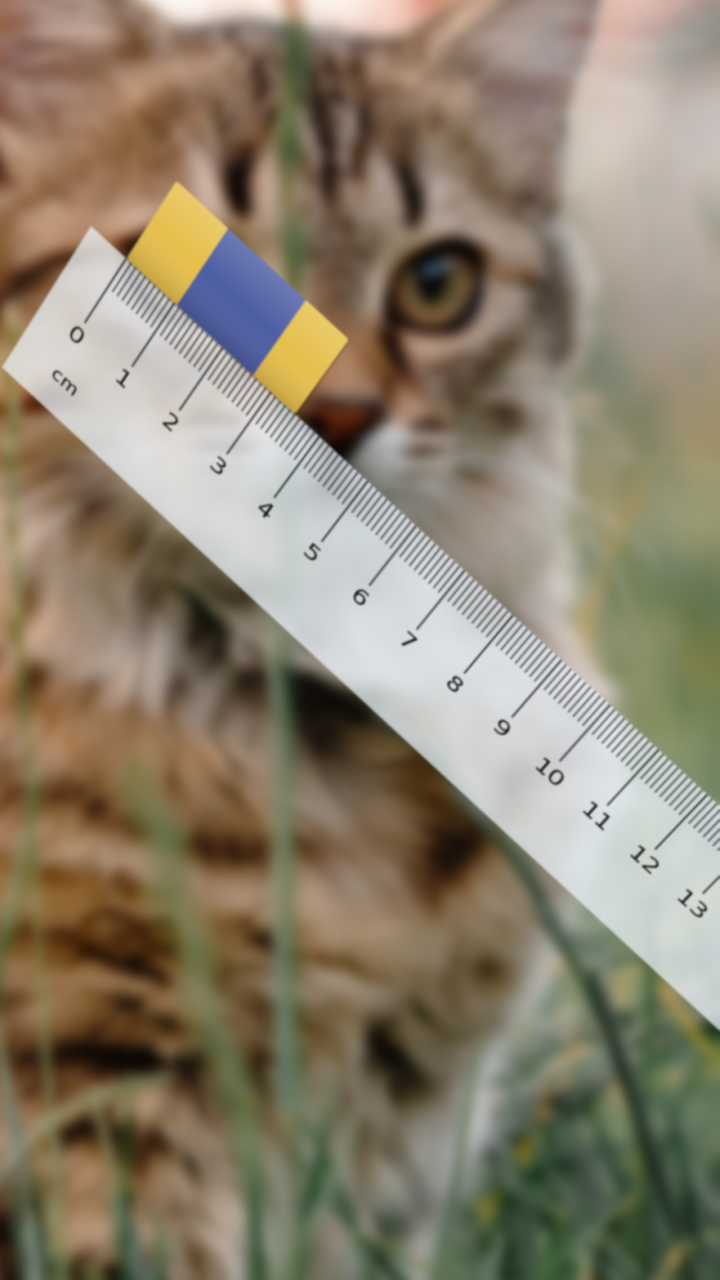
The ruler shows 3.5 cm
